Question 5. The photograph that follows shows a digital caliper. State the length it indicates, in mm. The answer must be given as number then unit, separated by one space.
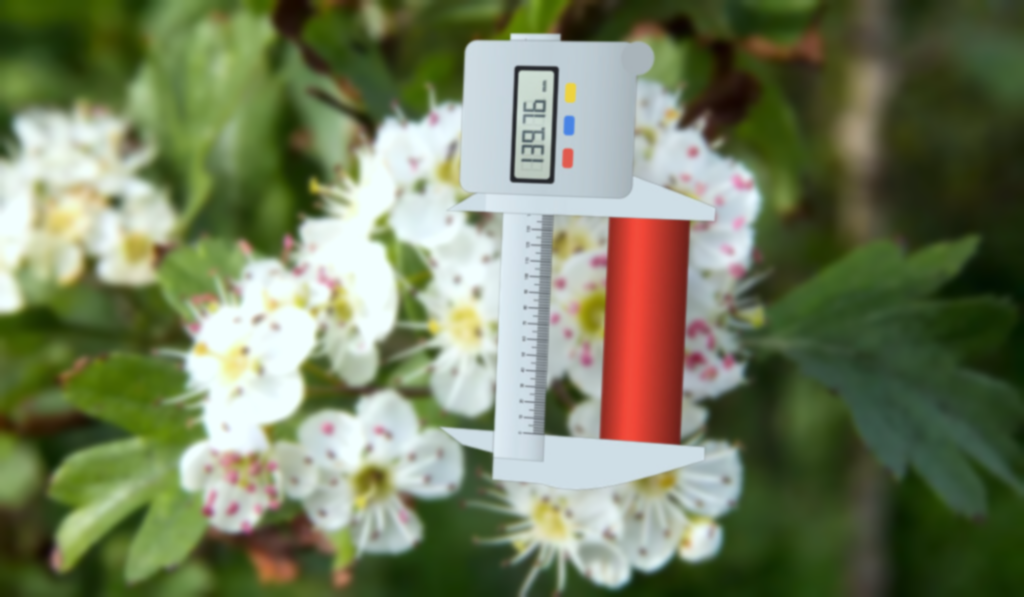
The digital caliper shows 139.76 mm
